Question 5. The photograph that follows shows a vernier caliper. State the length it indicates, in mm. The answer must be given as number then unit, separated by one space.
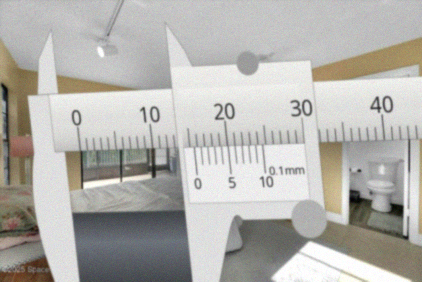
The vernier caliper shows 15.6 mm
